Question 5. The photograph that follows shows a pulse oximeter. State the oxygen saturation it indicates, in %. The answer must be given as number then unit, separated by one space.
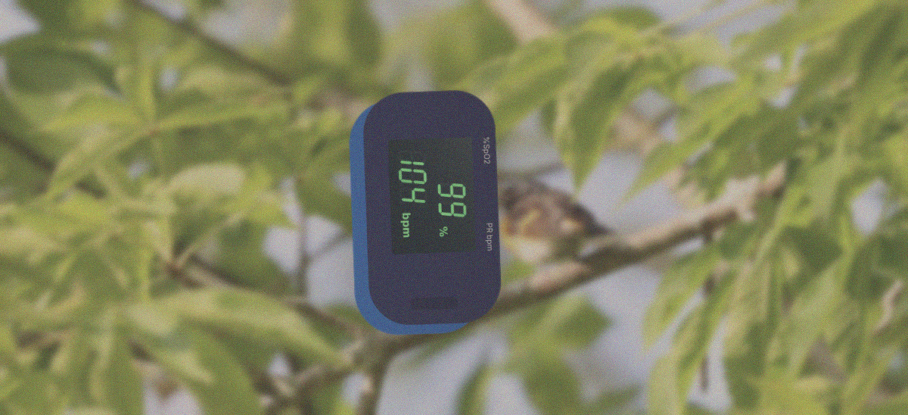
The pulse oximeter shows 99 %
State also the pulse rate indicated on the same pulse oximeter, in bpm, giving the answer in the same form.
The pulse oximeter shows 104 bpm
